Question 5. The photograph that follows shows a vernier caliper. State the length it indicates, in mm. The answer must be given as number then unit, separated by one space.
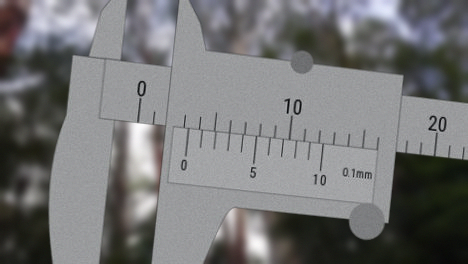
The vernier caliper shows 3.3 mm
